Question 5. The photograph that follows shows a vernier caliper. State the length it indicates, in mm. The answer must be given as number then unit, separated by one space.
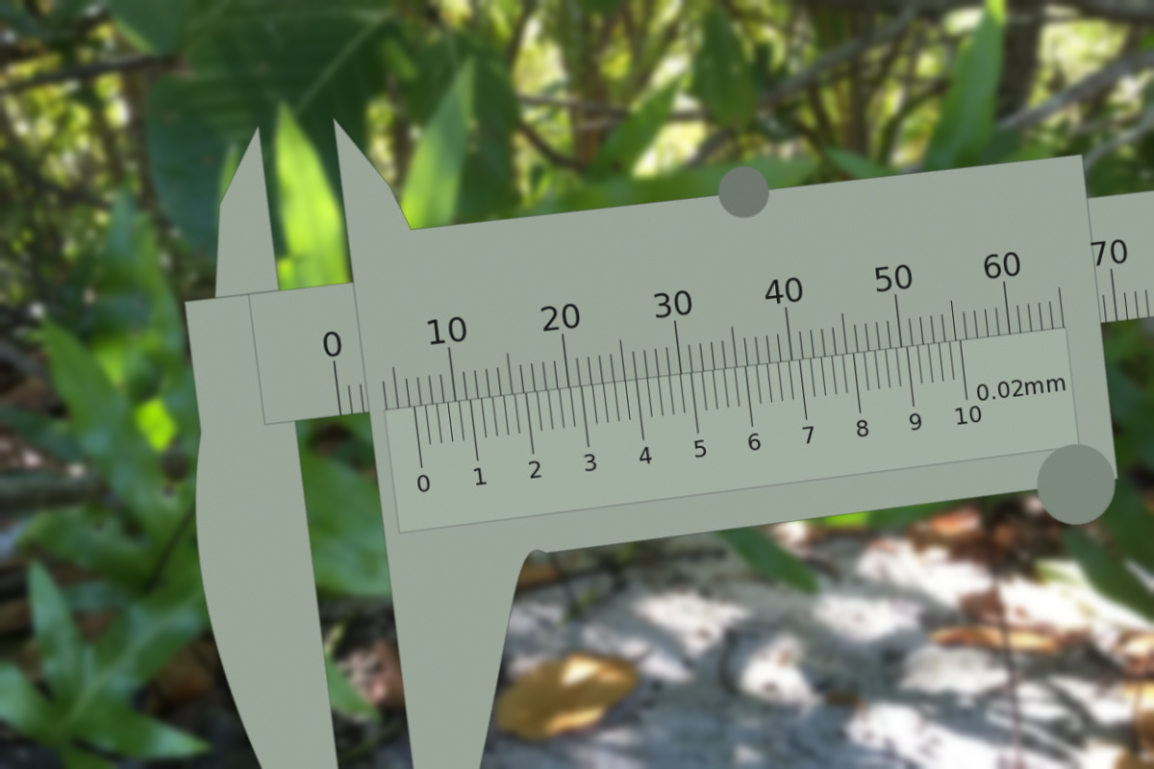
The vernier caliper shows 6.4 mm
